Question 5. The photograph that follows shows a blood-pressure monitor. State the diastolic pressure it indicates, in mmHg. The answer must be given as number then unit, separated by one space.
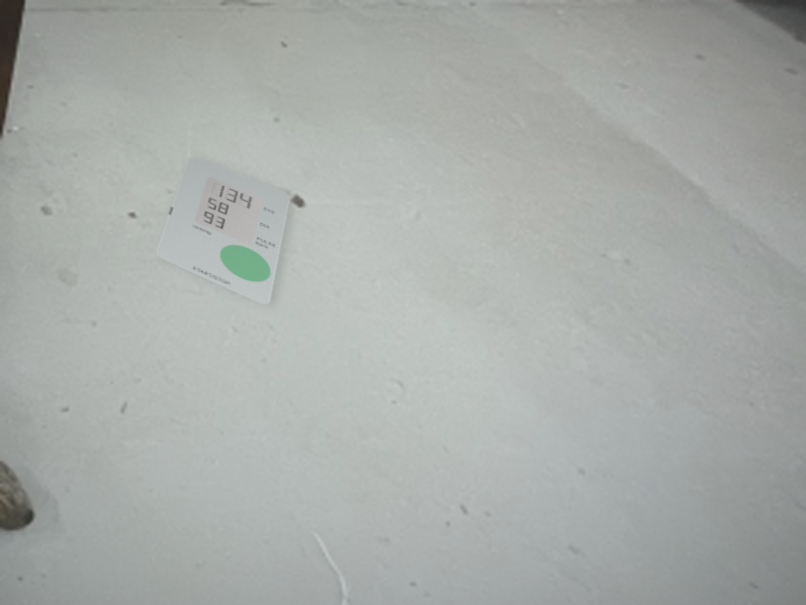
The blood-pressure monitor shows 58 mmHg
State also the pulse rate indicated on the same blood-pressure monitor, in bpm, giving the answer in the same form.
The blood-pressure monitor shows 93 bpm
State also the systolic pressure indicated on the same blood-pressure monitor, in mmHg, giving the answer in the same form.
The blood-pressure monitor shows 134 mmHg
